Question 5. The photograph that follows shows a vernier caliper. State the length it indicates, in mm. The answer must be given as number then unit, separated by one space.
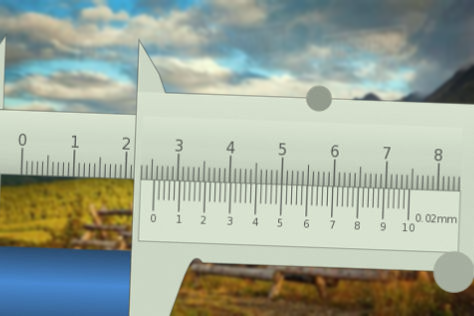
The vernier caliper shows 25.5 mm
